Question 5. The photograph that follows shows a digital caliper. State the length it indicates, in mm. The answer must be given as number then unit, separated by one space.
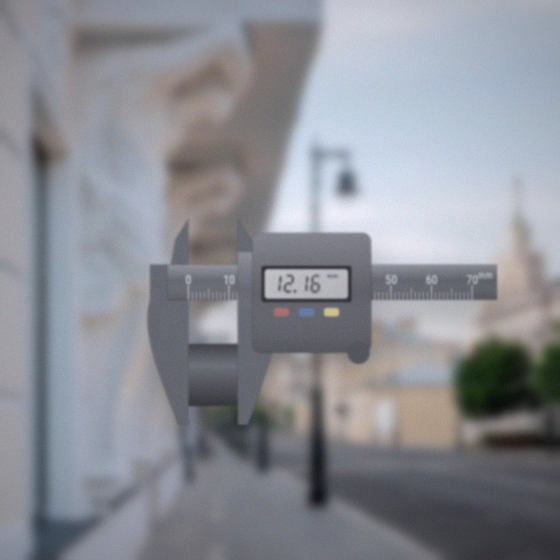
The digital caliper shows 12.16 mm
